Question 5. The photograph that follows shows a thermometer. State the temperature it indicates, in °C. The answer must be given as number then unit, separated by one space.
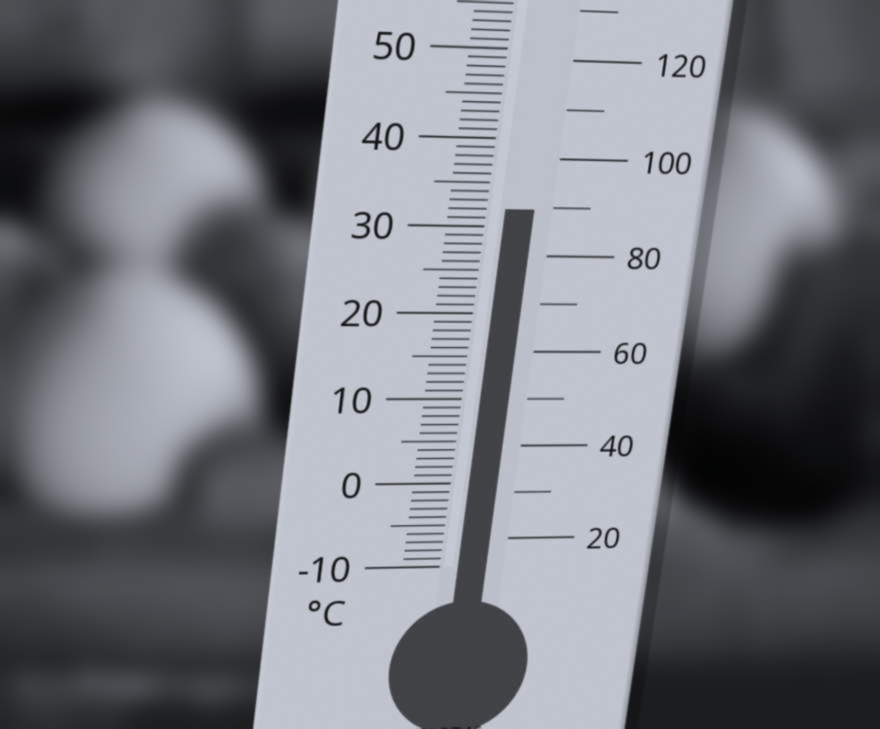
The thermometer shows 32 °C
